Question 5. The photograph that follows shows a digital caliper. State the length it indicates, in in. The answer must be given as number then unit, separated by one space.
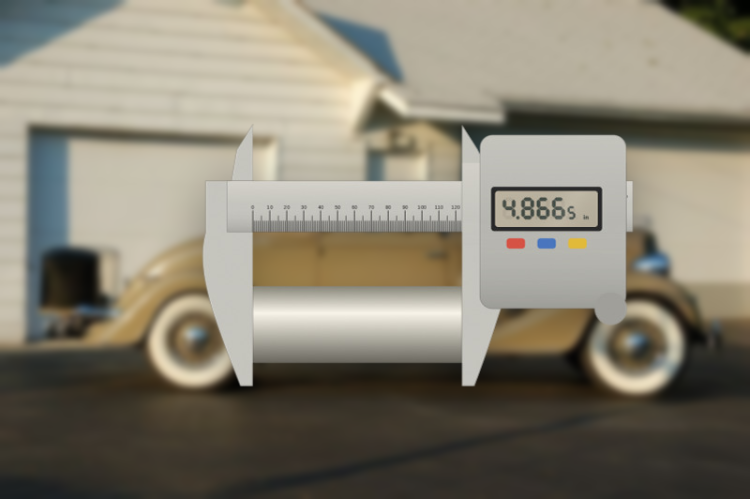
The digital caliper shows 4.8665 in
